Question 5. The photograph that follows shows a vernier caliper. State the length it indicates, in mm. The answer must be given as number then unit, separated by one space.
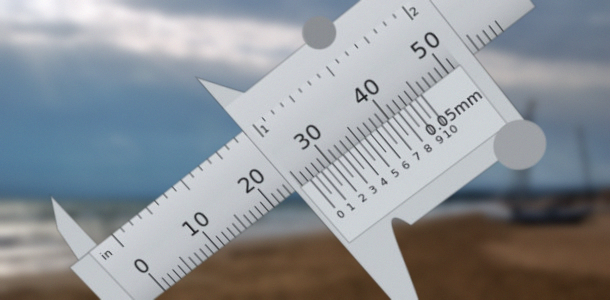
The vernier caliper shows 26.4 mm
